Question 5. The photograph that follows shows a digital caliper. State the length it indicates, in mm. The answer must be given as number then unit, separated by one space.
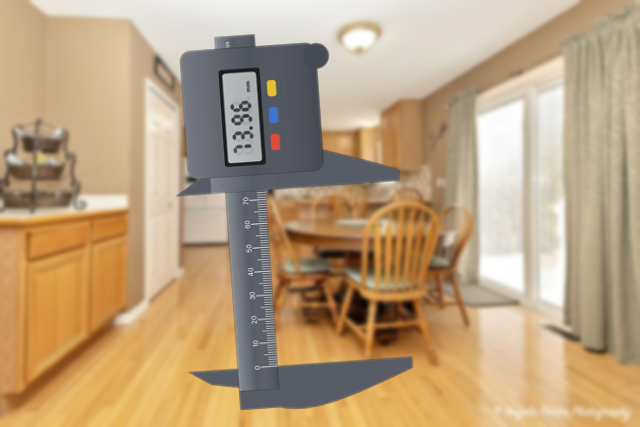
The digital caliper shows 73.96 mm
